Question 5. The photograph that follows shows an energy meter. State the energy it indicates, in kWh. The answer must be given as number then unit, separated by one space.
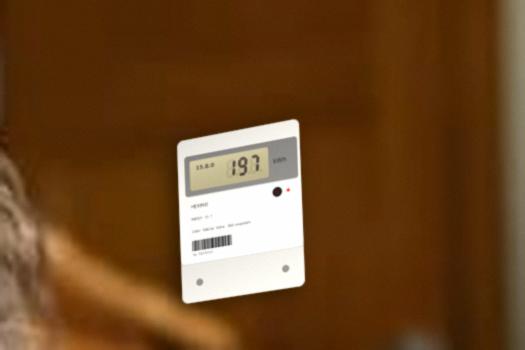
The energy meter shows 197 kWh
